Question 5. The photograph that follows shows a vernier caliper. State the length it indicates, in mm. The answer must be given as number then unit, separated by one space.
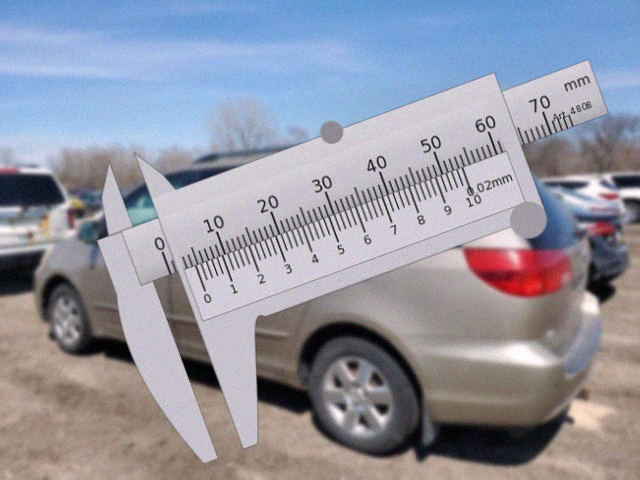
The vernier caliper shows 4.6 mm
